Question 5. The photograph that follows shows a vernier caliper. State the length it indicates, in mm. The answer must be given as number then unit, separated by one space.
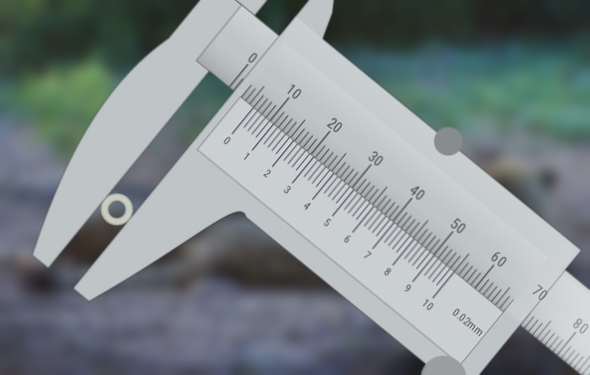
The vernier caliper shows 6.0 mm
